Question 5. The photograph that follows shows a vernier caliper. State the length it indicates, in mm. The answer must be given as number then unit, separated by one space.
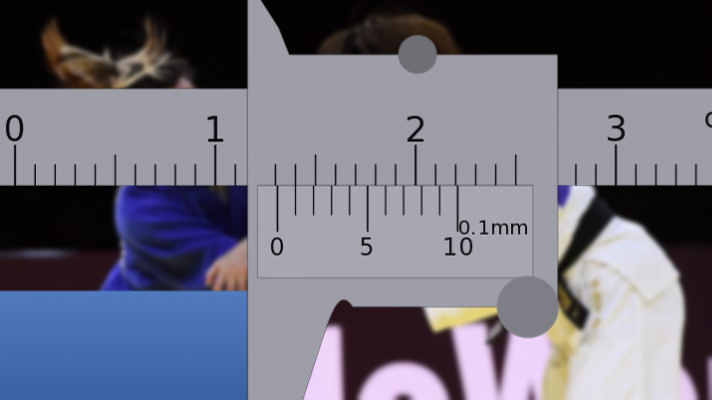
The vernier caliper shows 13.1 mm
